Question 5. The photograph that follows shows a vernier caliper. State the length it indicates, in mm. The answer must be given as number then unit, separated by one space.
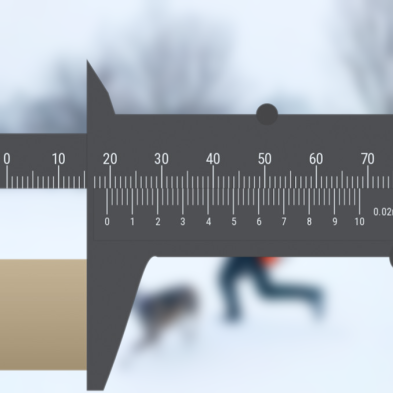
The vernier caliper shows 19.4 mm
